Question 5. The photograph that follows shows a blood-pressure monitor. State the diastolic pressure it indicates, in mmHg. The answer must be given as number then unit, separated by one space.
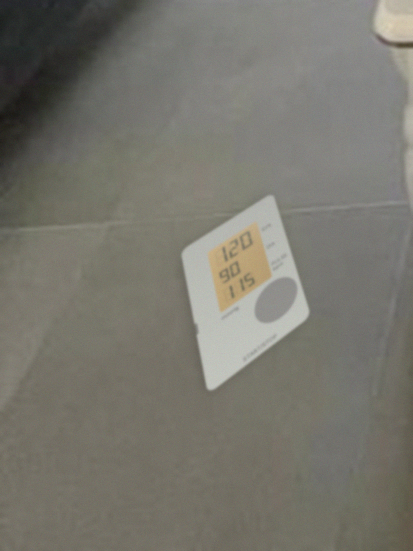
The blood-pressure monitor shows 90 mmHg
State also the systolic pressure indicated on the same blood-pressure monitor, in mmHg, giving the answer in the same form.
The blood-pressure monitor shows 120 mmHg
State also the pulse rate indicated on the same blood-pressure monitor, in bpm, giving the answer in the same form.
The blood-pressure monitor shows 115 bpm
